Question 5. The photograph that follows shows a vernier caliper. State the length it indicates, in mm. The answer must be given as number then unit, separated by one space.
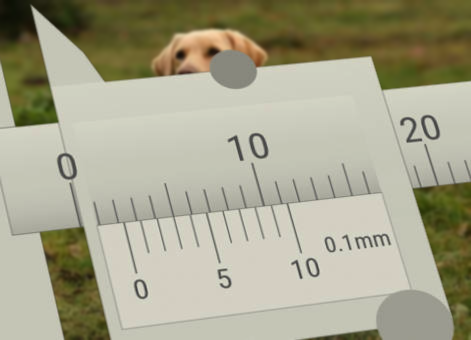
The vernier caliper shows 2.3 mm
